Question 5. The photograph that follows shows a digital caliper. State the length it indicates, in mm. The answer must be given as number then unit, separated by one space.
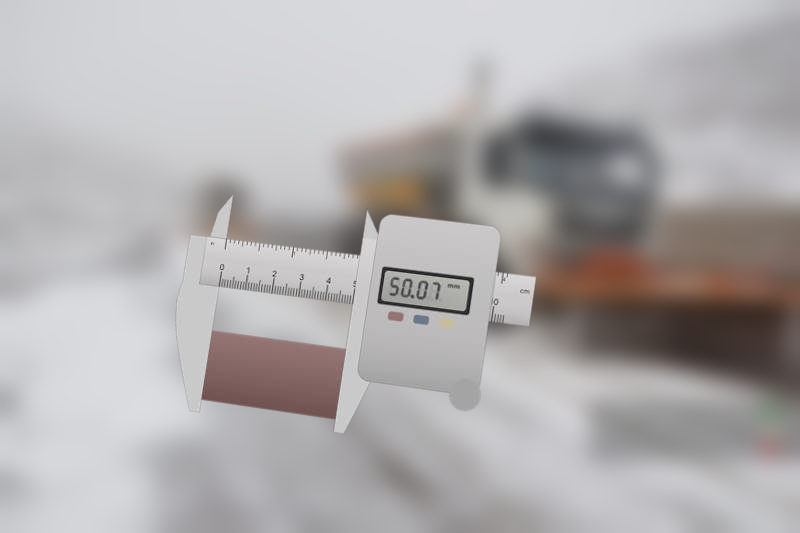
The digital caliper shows 50.07 mm
